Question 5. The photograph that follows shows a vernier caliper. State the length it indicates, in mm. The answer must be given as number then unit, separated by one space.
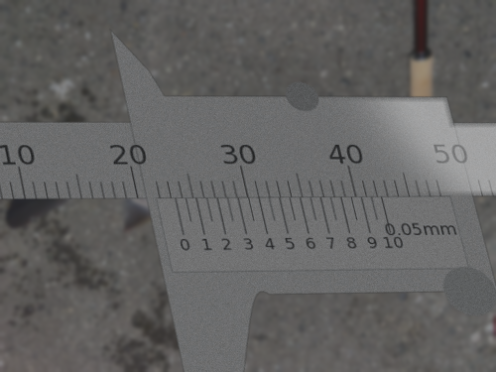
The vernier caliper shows 23.4 mm
